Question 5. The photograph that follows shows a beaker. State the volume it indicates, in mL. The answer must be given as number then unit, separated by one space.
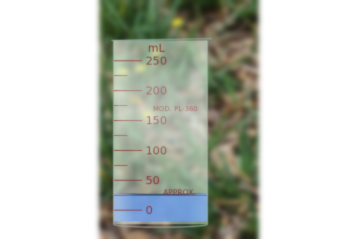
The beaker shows 25 mL
